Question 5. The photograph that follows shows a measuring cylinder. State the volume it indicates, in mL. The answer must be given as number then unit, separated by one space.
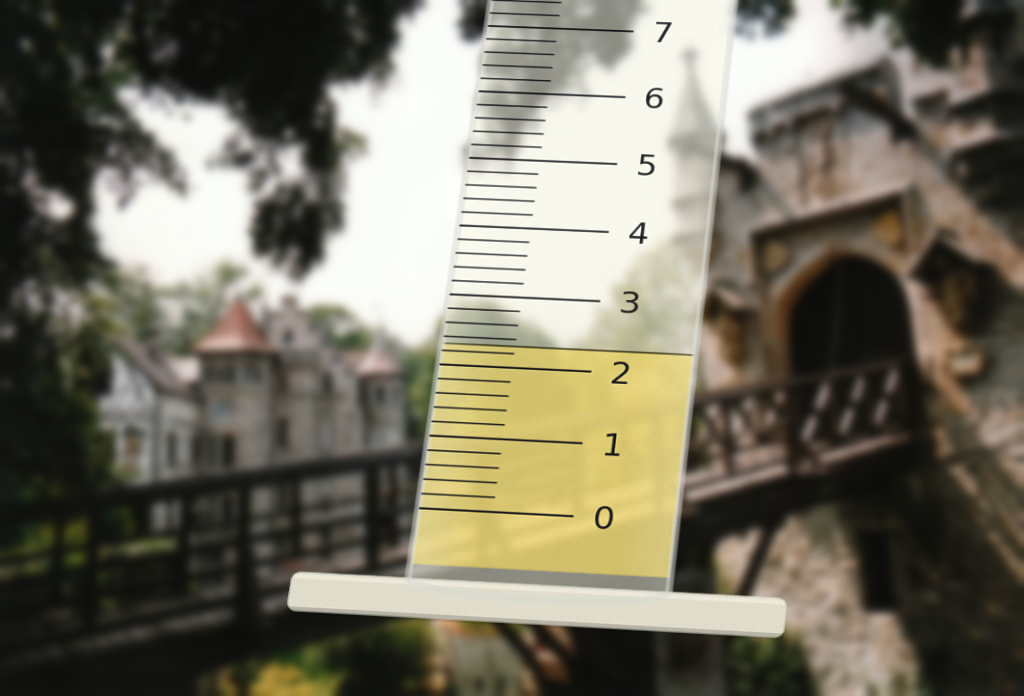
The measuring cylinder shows 2.3 mL
